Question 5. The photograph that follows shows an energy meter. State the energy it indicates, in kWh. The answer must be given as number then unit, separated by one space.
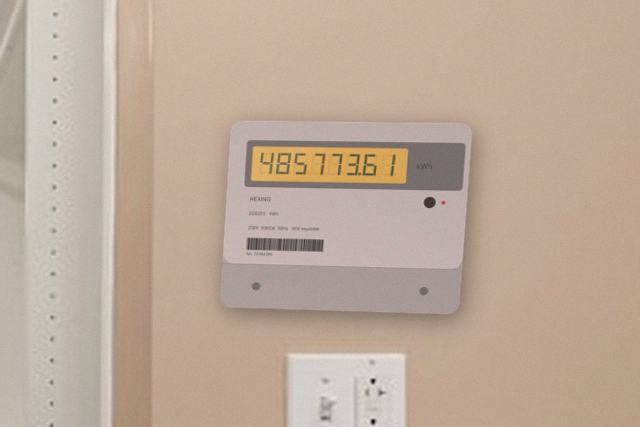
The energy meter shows 485773.61 kWh
